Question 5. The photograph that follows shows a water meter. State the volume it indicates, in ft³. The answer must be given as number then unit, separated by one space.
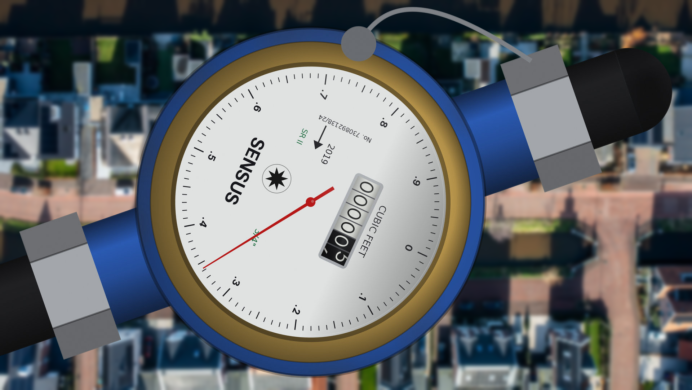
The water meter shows 5.34 ft³
